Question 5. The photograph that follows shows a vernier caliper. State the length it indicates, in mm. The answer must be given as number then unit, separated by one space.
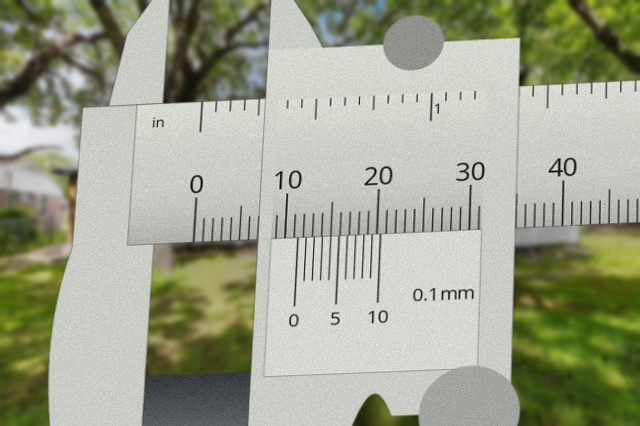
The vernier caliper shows 11.4 mm
